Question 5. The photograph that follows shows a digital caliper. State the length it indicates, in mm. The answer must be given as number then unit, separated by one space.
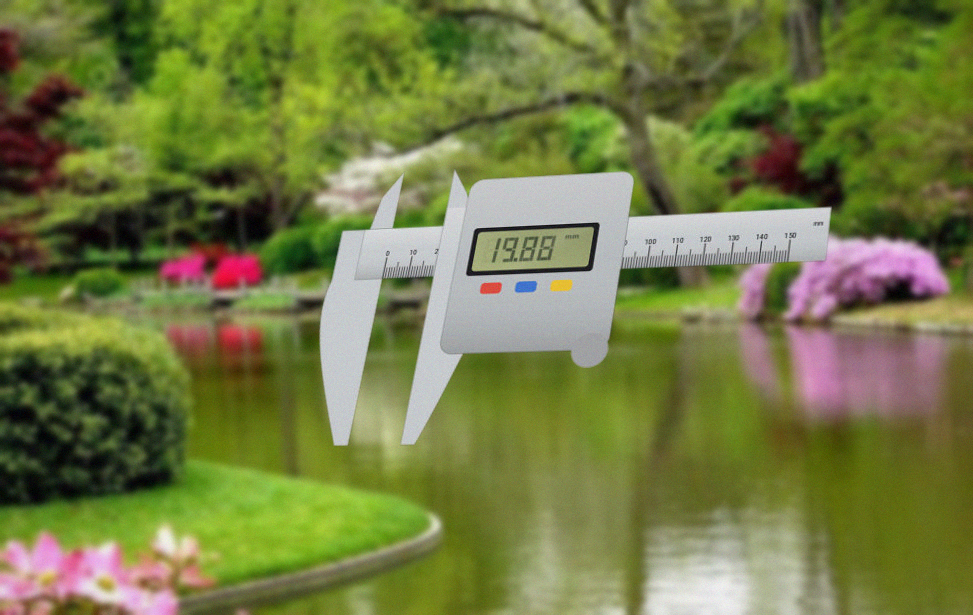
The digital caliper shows 19.88 mm
